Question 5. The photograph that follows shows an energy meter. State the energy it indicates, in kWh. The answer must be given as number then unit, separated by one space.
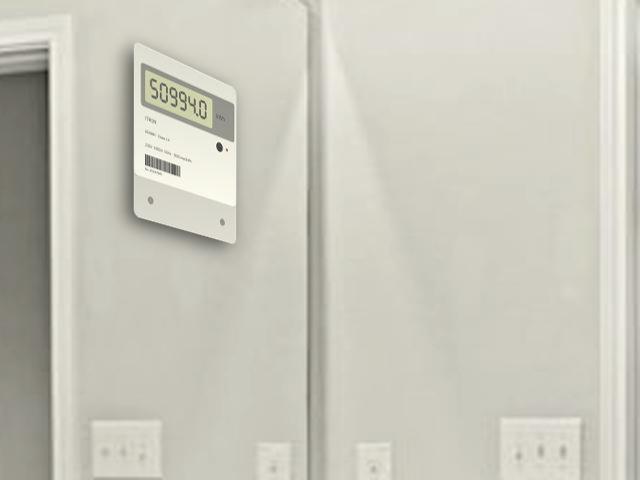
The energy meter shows 50994.0 kWh
